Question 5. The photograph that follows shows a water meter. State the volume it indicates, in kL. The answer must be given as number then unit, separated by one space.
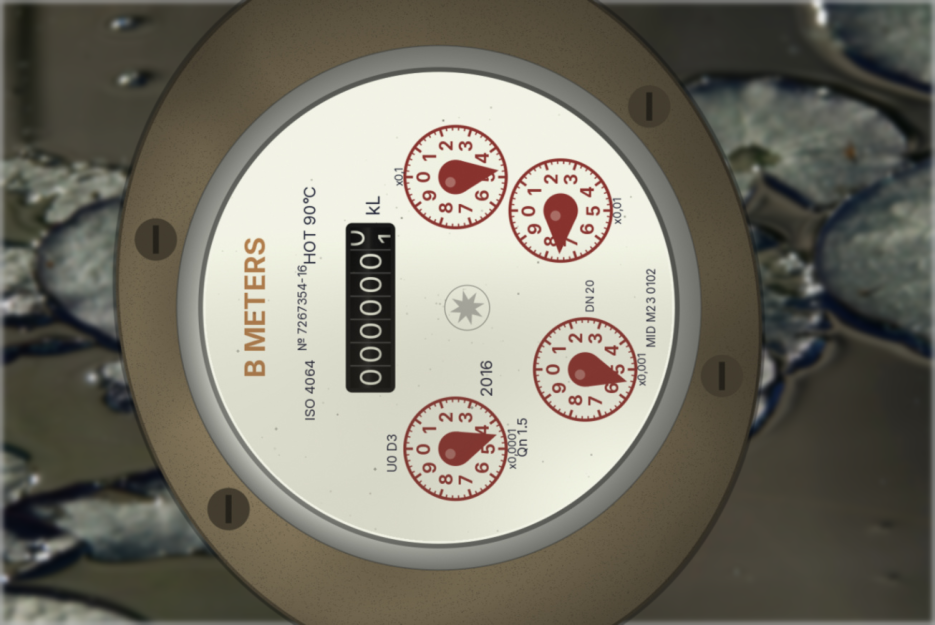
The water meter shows 0.4754 kL
